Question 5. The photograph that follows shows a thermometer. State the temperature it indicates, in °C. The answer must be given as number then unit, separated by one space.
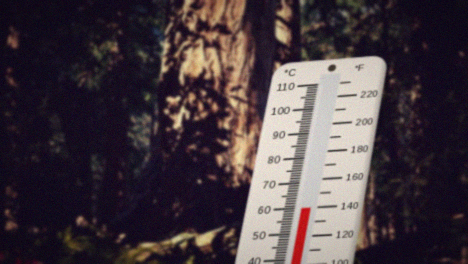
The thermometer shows 60 °C
